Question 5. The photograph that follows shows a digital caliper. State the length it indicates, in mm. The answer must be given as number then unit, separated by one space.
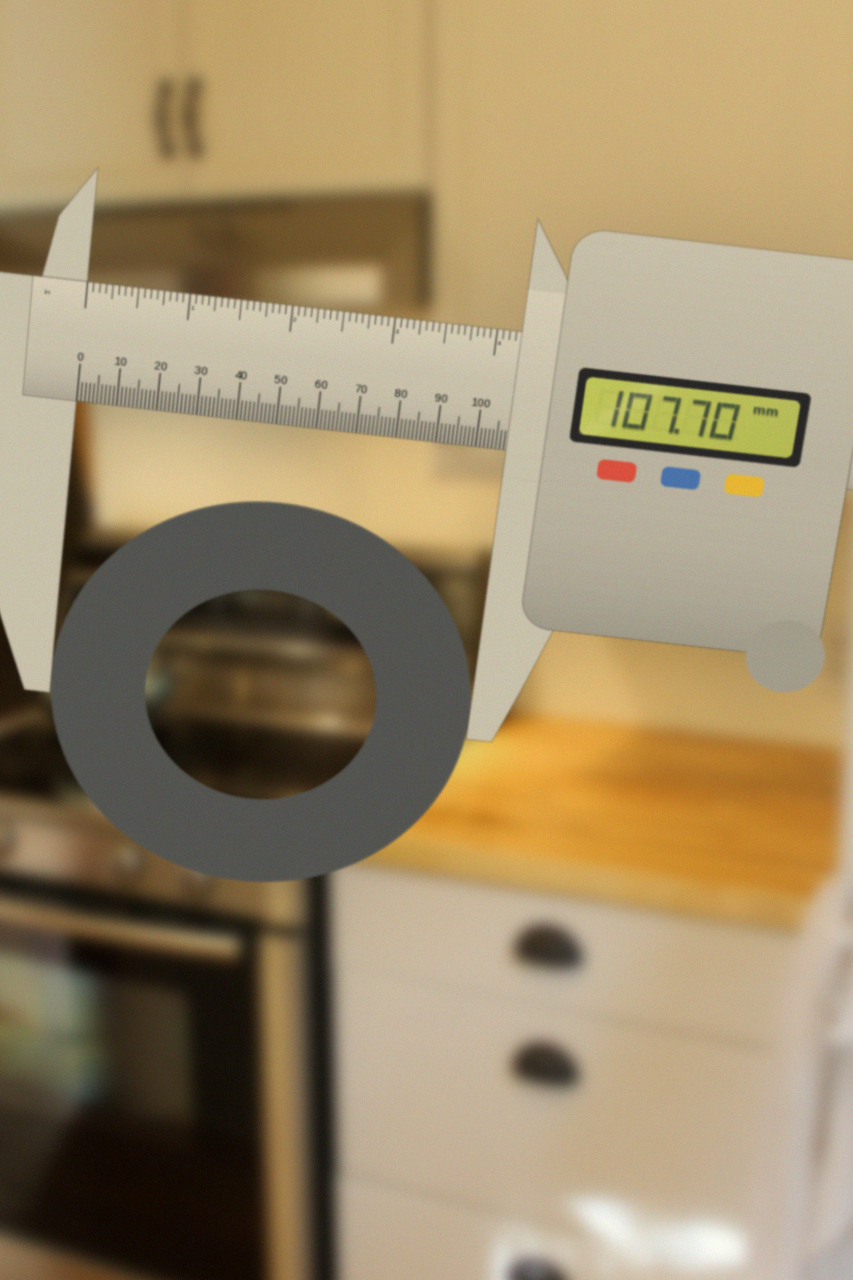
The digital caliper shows 107.70 mm
